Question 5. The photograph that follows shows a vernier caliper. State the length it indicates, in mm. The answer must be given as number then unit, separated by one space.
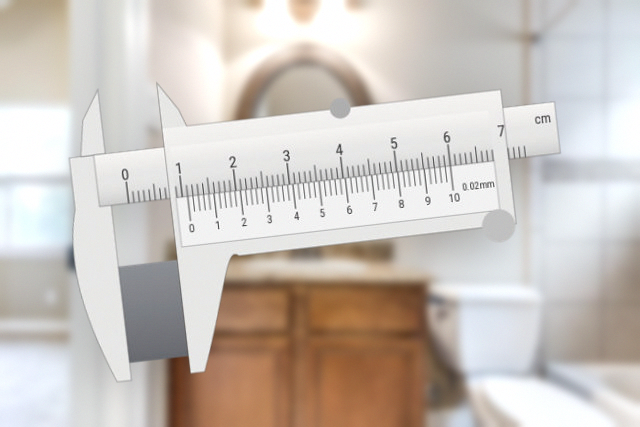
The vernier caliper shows 11.0 mm
